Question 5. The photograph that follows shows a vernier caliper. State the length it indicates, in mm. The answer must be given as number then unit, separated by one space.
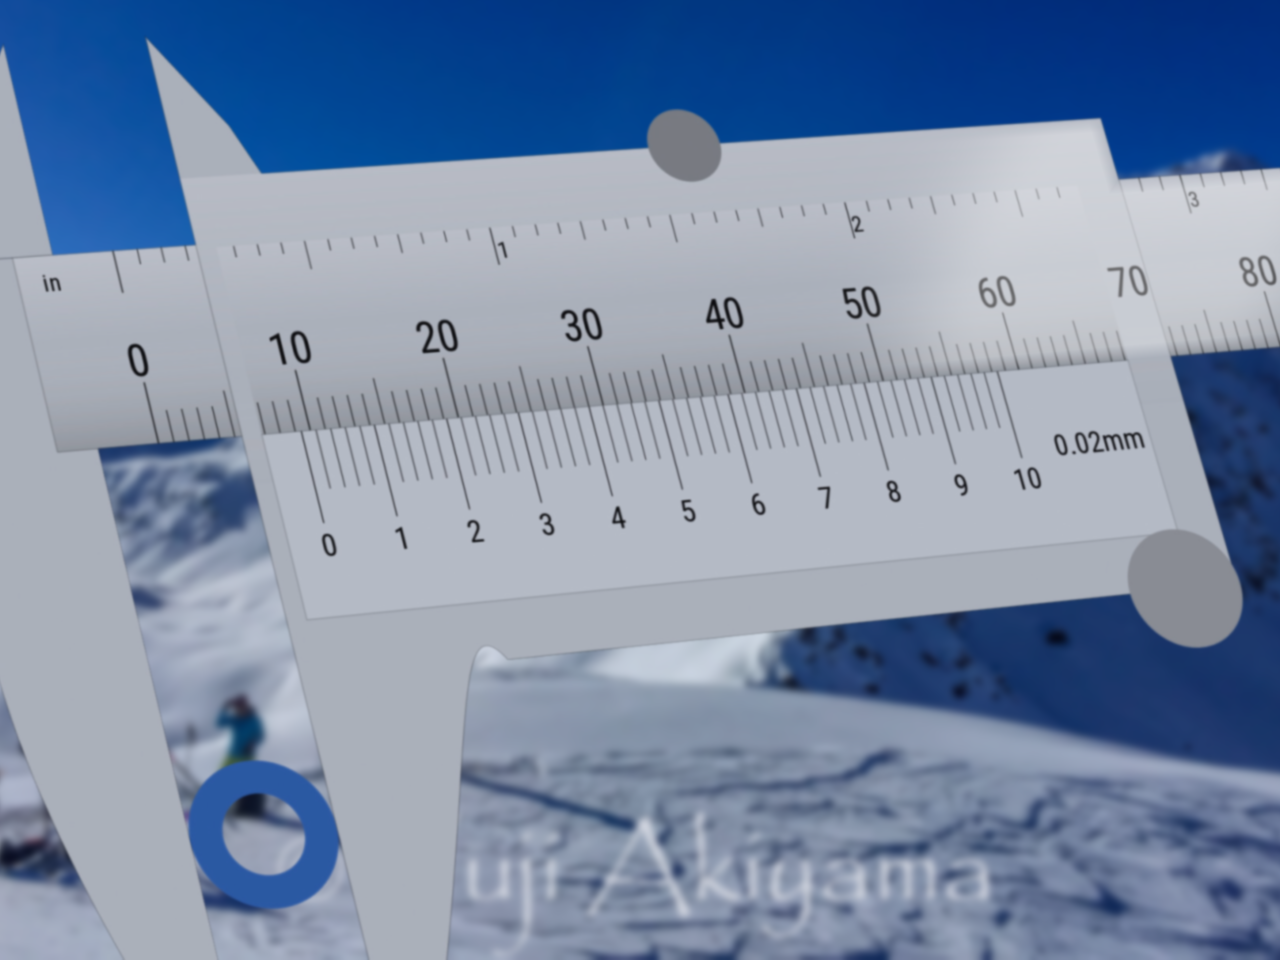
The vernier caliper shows 9.4 mm
